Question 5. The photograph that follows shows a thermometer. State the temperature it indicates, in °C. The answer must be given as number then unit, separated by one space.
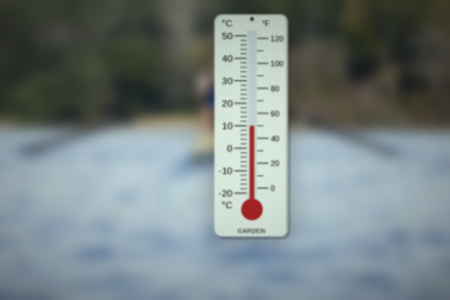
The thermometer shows 10 °C
